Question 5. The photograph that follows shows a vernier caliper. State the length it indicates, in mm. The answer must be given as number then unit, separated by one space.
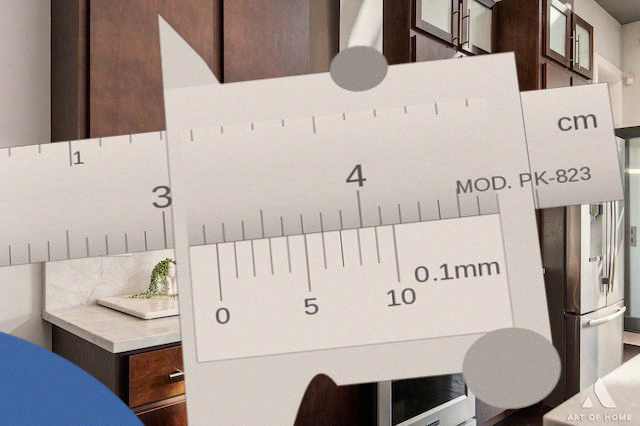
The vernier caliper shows 32.6 mm
